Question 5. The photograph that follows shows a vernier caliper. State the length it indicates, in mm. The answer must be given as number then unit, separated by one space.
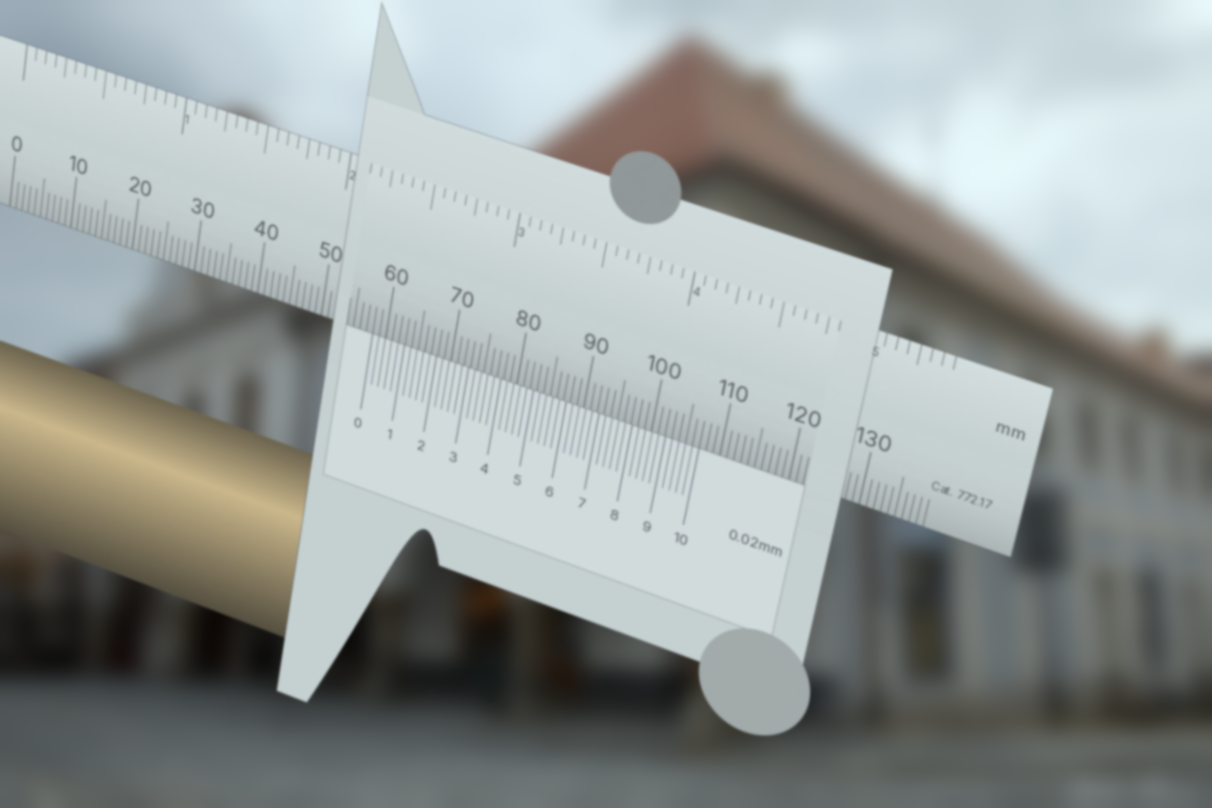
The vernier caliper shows 58.0 mm
